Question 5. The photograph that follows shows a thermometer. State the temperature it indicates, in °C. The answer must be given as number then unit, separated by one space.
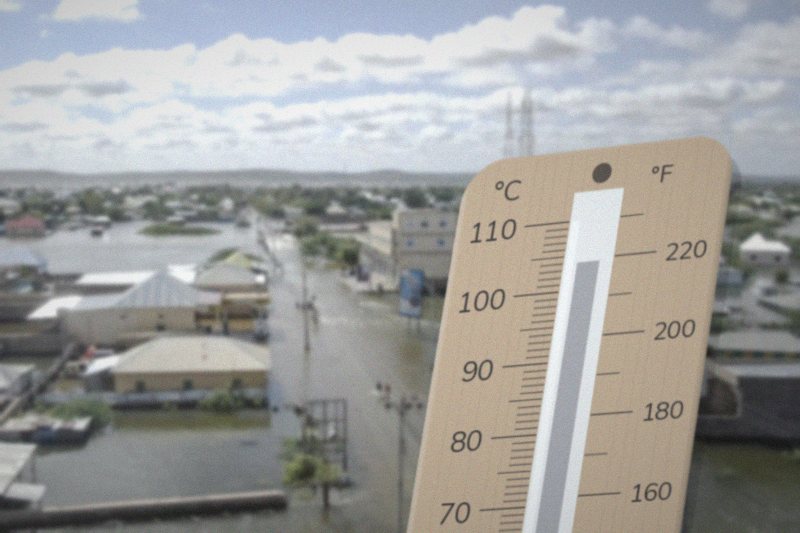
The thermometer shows 104 °C
